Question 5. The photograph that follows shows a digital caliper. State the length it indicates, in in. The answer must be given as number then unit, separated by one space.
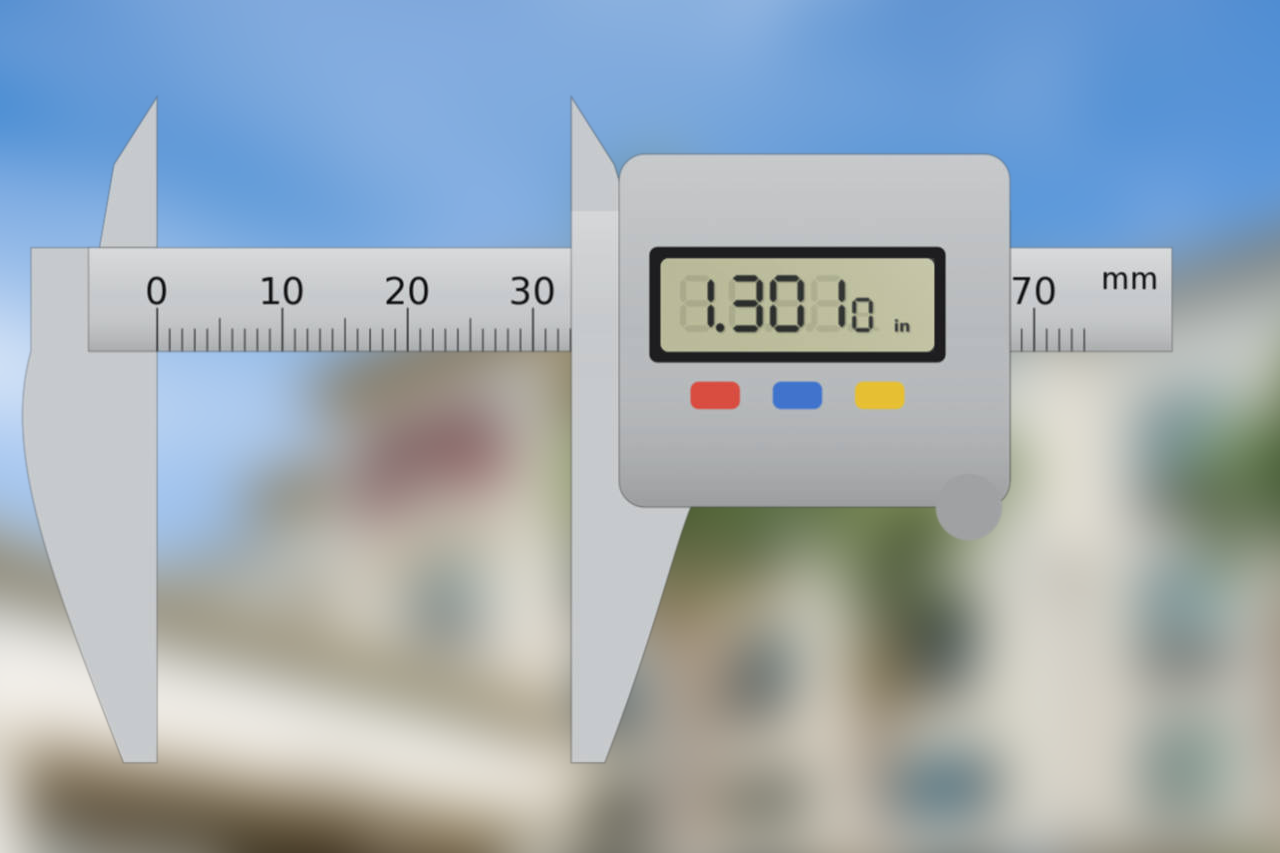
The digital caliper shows 1.3010 in
